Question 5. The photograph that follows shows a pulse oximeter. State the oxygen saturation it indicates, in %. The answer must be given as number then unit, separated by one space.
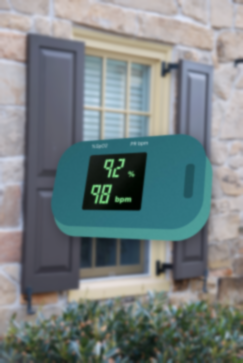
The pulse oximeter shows 92 %
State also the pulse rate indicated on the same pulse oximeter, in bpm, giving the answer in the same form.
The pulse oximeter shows 98 bpm
